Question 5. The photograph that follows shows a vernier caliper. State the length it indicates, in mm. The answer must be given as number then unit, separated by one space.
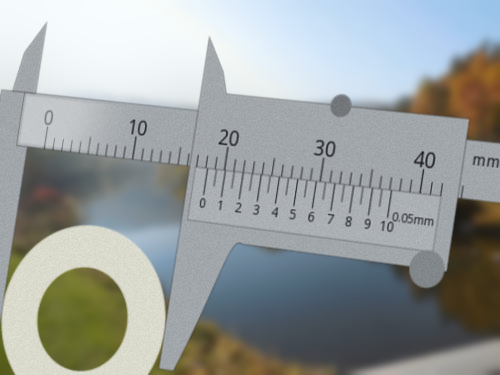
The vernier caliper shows 18.2 mm
